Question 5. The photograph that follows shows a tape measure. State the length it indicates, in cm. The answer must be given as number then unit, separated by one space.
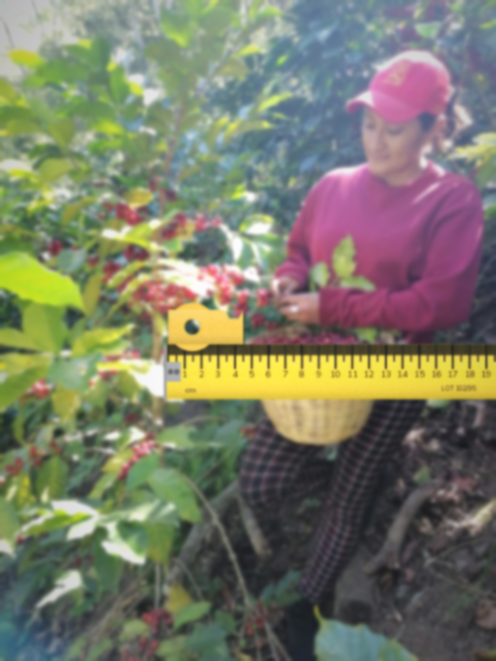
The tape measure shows 4.5 cm
